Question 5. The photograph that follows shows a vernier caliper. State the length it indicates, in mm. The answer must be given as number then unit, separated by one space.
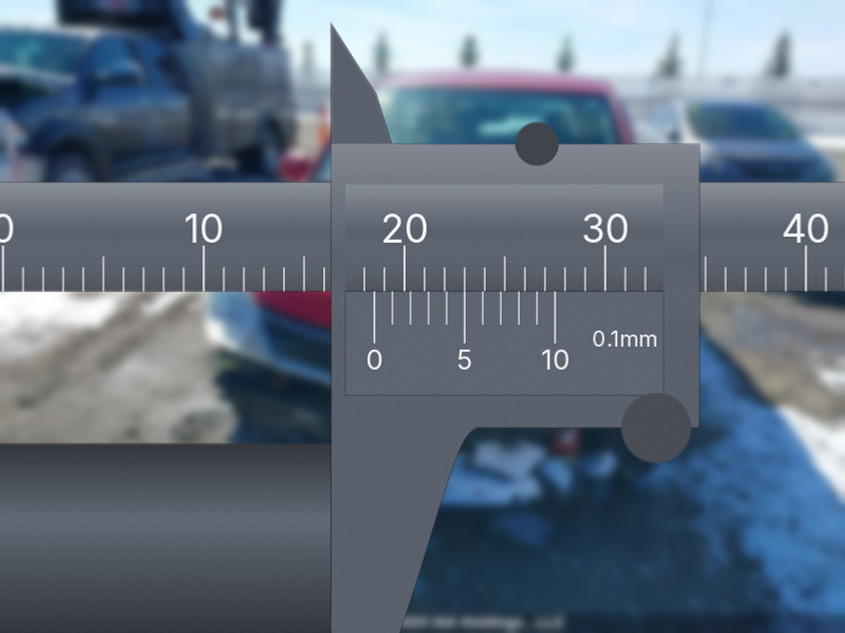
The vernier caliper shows 18.5 mm
